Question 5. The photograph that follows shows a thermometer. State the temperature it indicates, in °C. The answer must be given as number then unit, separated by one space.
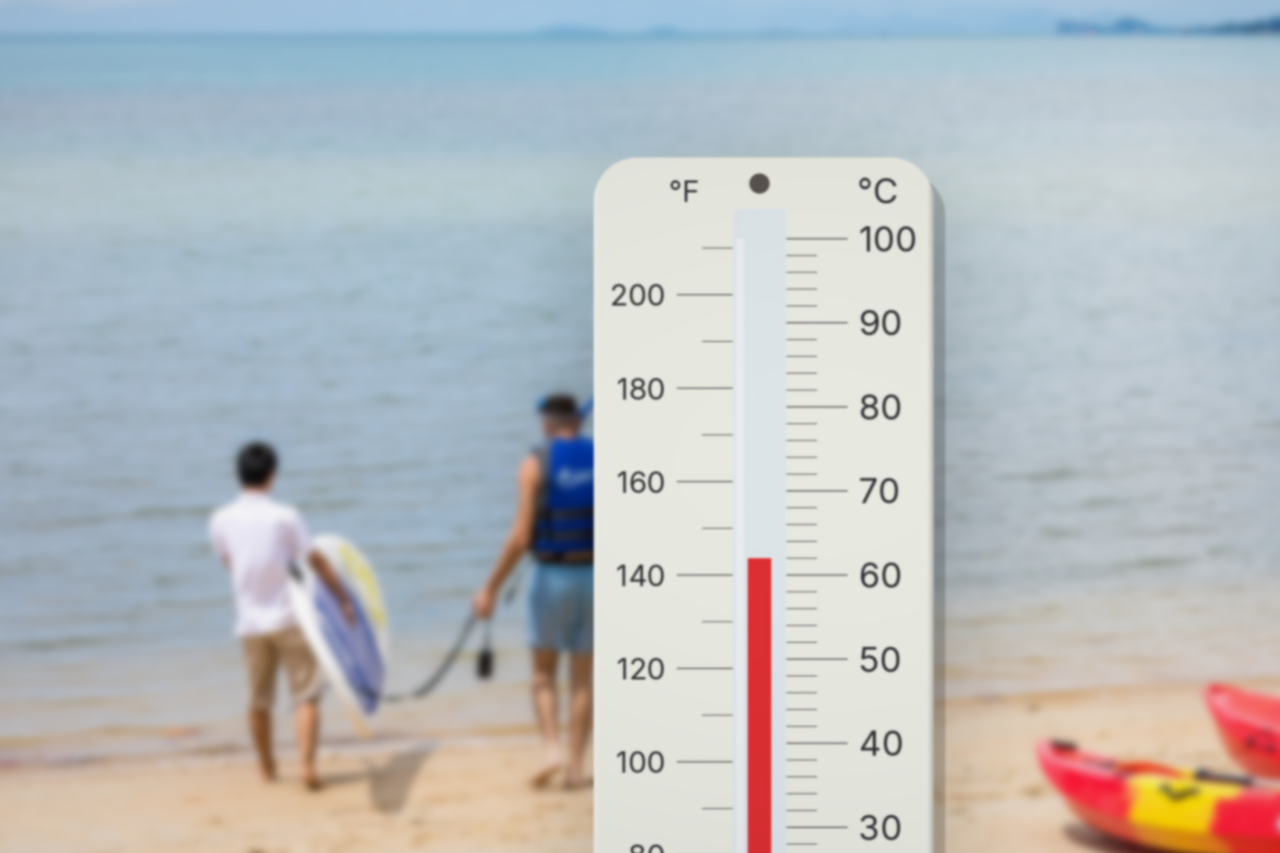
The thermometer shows 62 °C
